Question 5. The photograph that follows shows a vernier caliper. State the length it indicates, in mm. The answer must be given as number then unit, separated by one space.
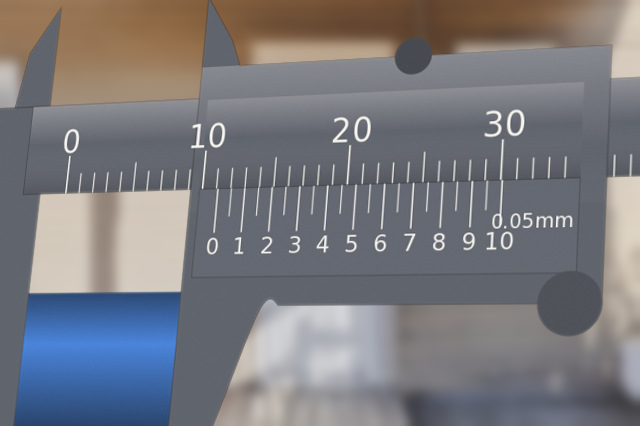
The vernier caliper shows 11.1 mm
